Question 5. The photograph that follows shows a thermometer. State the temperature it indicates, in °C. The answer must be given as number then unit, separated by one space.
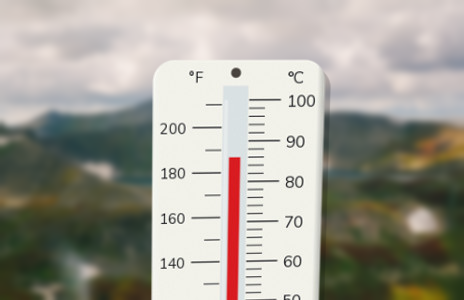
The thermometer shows 86 °C
